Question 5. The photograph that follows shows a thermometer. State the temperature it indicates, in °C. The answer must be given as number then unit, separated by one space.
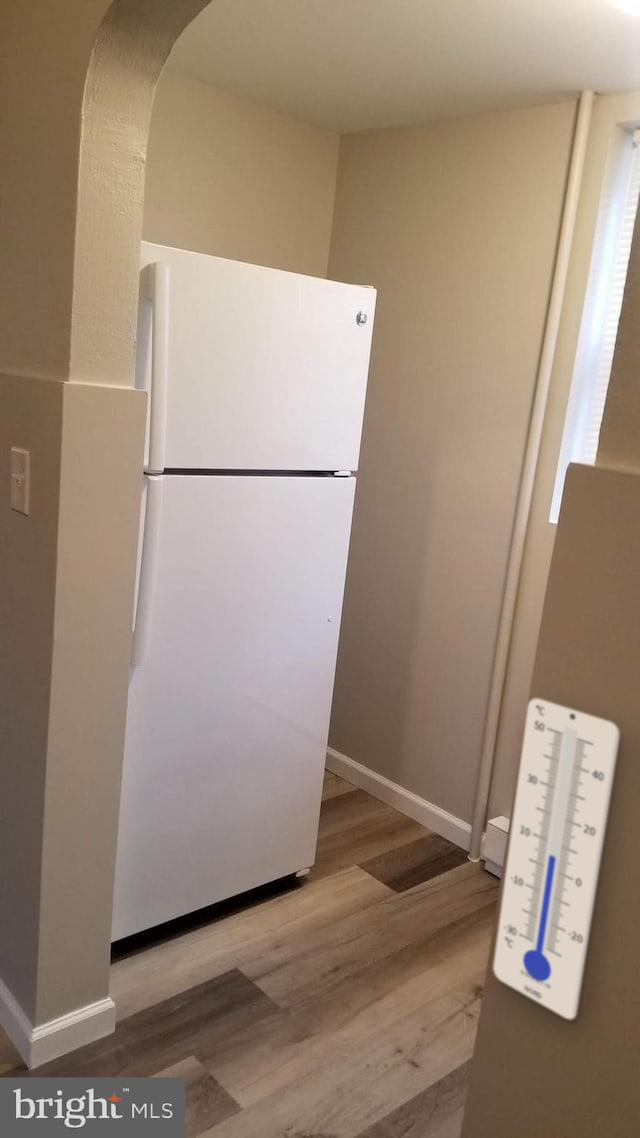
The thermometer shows 5 °C
